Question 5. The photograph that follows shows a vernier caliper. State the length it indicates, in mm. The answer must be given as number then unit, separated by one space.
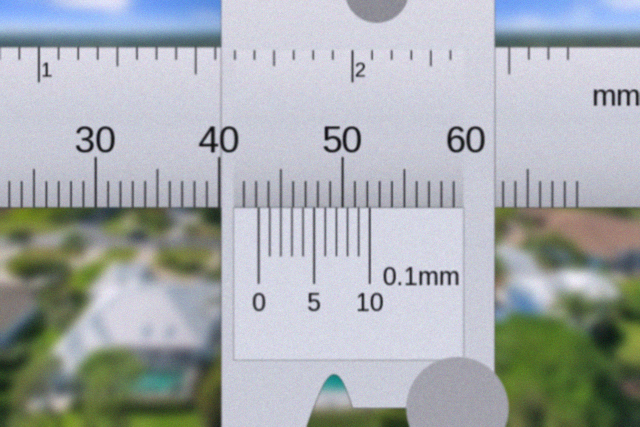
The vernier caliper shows 43.2 mm
